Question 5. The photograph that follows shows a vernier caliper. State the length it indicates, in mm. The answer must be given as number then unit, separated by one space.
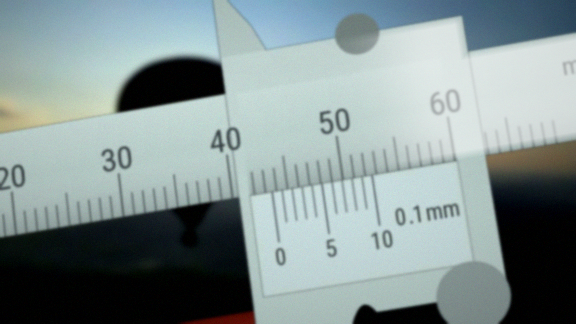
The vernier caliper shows 43.6 mm
